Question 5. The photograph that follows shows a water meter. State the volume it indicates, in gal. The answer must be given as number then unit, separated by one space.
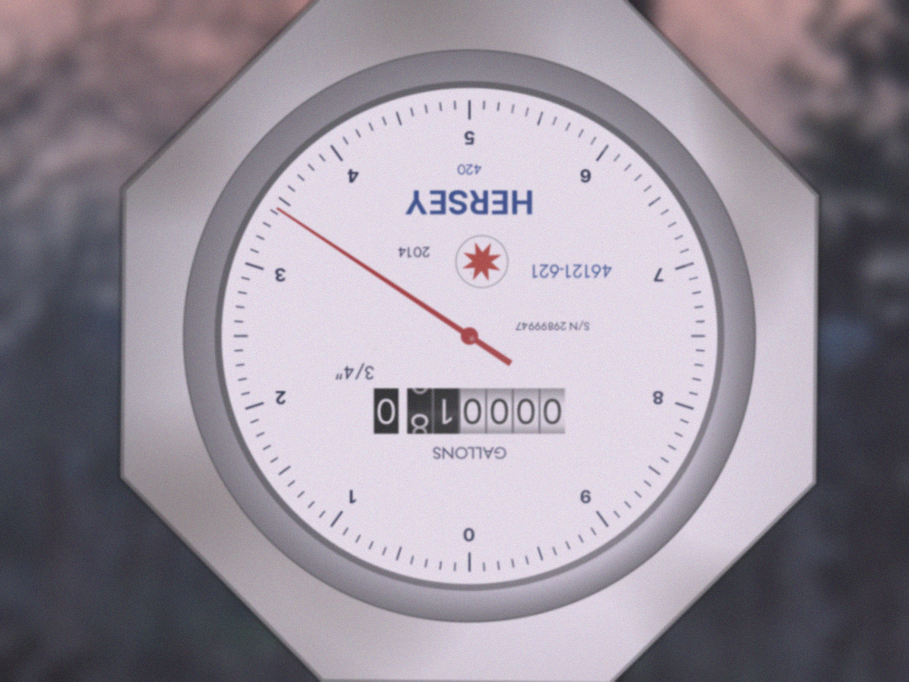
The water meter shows 183.4 gal
